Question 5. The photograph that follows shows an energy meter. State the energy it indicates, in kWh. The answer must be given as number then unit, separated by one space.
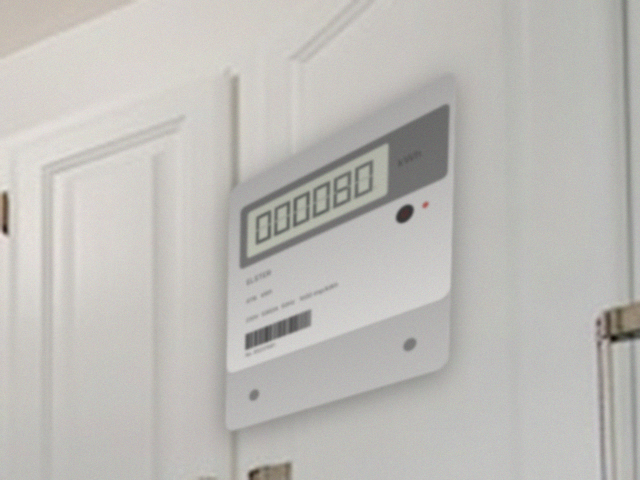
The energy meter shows 80 kWh
